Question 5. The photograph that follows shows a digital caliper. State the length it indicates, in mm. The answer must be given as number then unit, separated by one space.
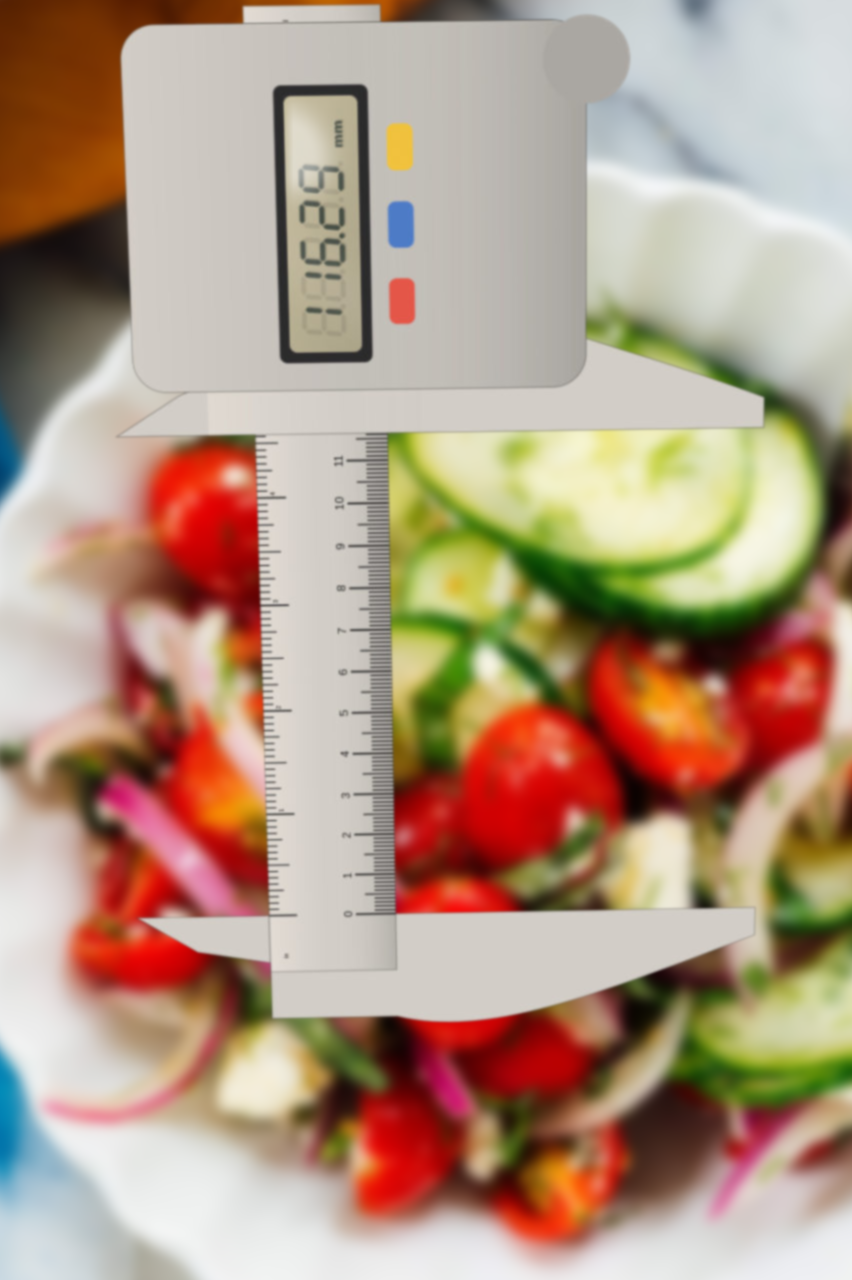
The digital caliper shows 116.29 mm
